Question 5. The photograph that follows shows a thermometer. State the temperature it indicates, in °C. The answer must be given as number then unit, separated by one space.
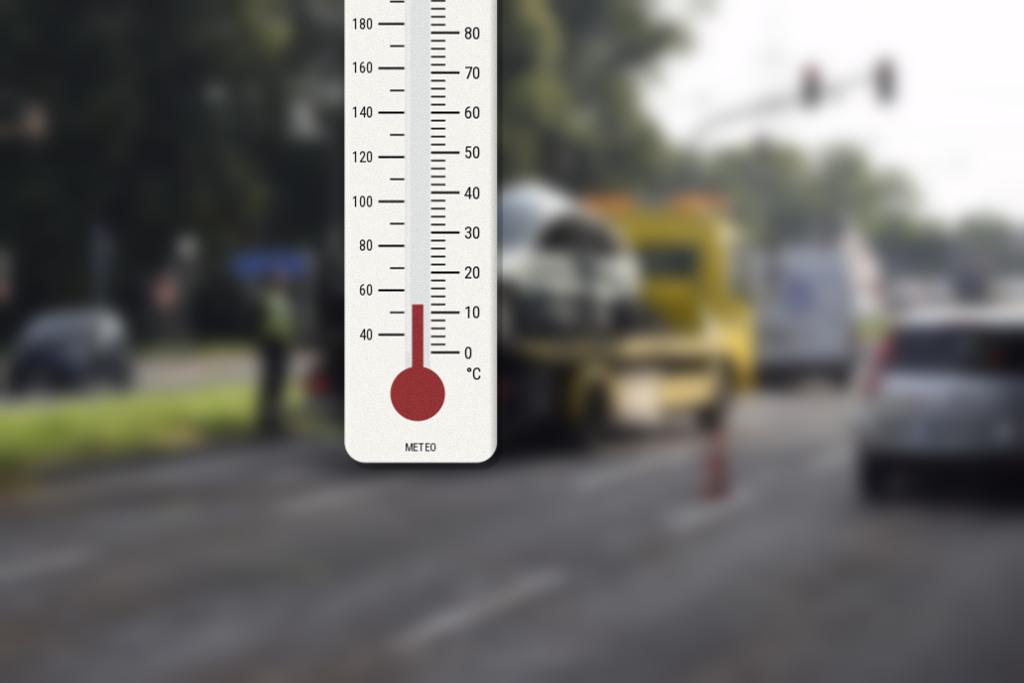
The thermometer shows 12 °C
